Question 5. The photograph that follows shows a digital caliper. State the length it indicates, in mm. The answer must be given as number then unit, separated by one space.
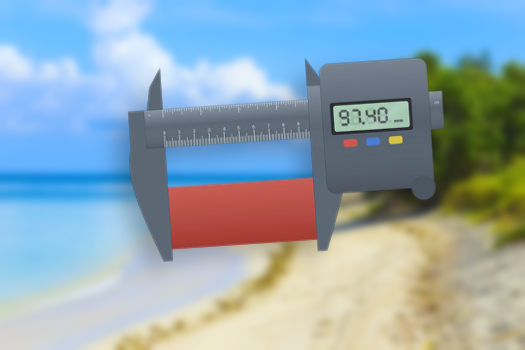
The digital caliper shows 97.40 mm
